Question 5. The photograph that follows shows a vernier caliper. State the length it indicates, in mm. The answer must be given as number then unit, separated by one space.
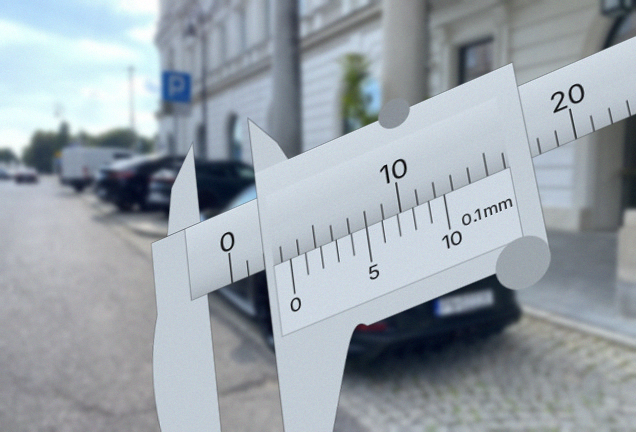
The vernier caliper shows 3.5 mm
